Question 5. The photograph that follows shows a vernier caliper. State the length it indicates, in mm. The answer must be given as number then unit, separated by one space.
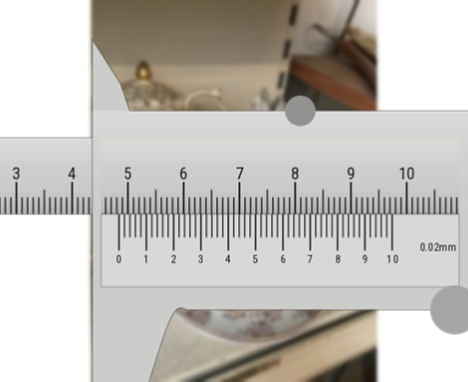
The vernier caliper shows 48.4 mm
